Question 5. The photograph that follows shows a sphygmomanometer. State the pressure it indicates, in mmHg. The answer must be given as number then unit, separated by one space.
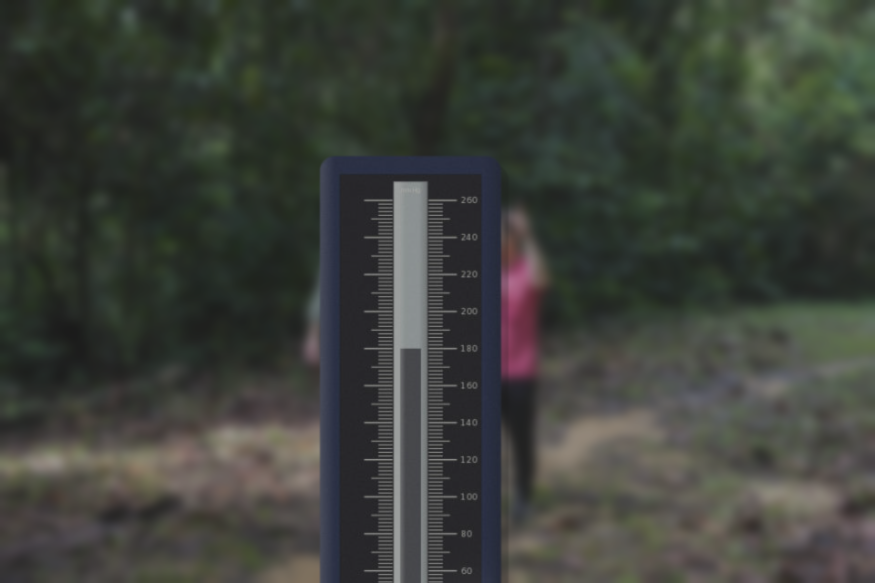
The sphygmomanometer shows 180 mmHg
